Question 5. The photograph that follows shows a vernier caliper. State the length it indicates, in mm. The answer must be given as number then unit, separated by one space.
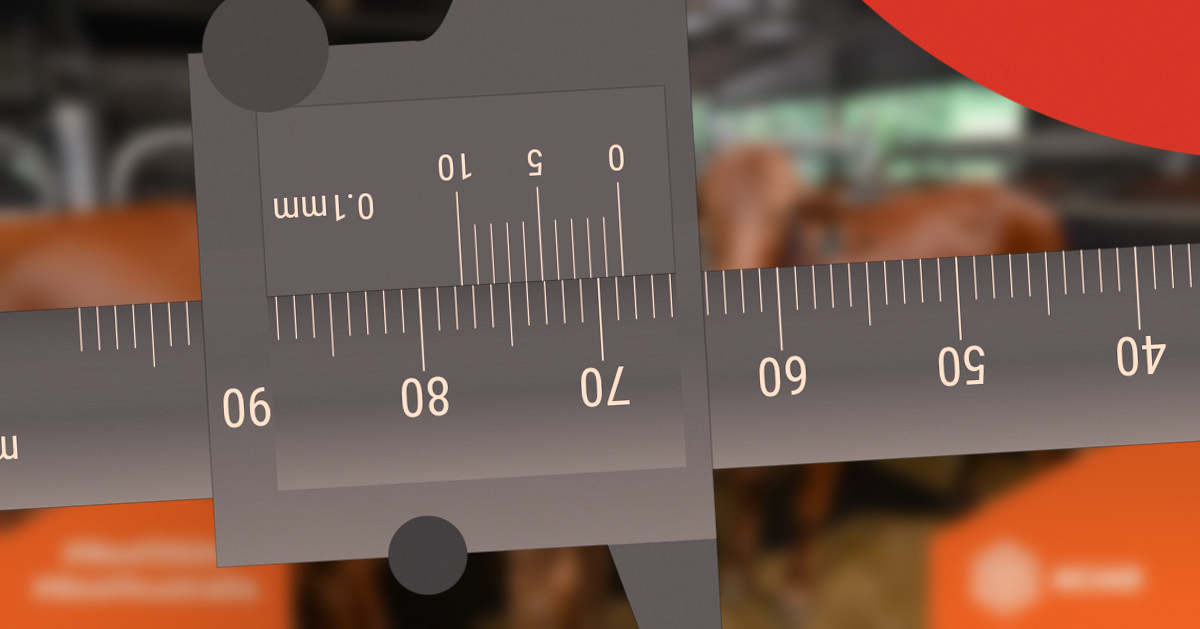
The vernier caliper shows 68.6 mm
